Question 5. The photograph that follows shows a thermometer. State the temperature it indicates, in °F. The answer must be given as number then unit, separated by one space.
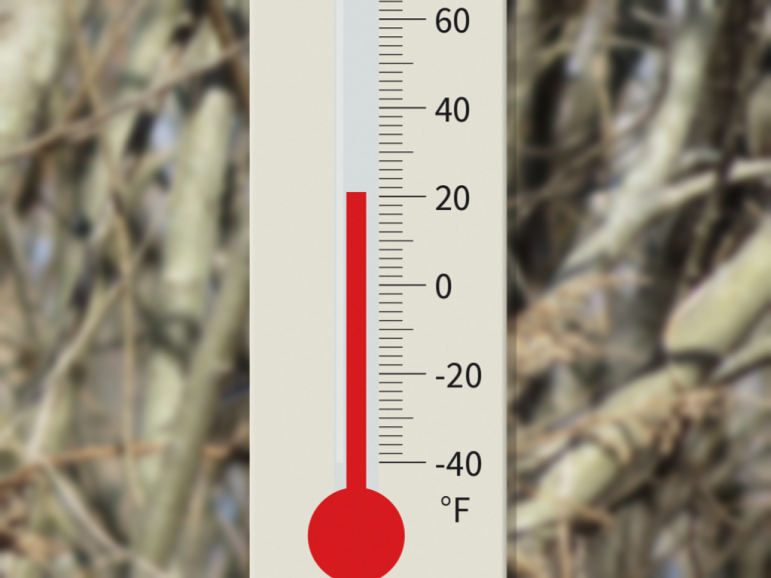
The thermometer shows 21 °F
